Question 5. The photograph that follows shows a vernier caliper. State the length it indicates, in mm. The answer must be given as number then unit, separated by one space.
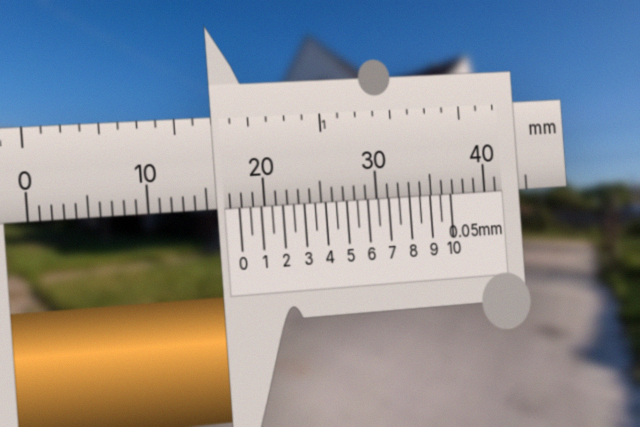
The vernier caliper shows 17.8 mm
